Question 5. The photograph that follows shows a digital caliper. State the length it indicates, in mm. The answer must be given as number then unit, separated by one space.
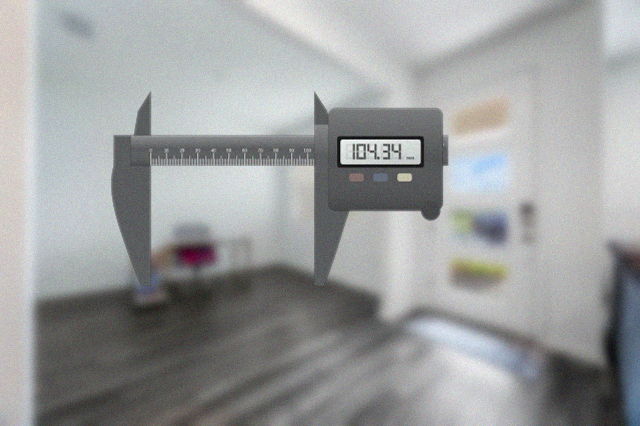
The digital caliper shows 104.34 mm
